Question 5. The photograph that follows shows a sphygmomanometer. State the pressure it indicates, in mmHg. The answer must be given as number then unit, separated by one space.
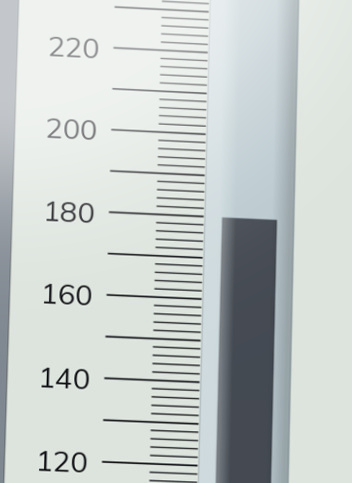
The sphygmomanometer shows 180 mmHg
